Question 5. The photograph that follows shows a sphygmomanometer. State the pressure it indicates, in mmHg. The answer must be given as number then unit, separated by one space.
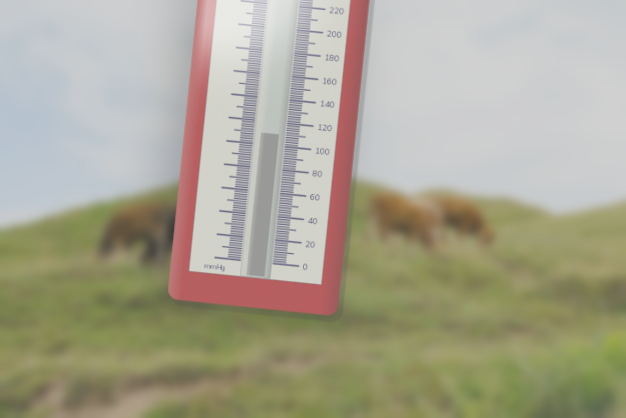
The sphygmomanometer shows 110 mmHg
